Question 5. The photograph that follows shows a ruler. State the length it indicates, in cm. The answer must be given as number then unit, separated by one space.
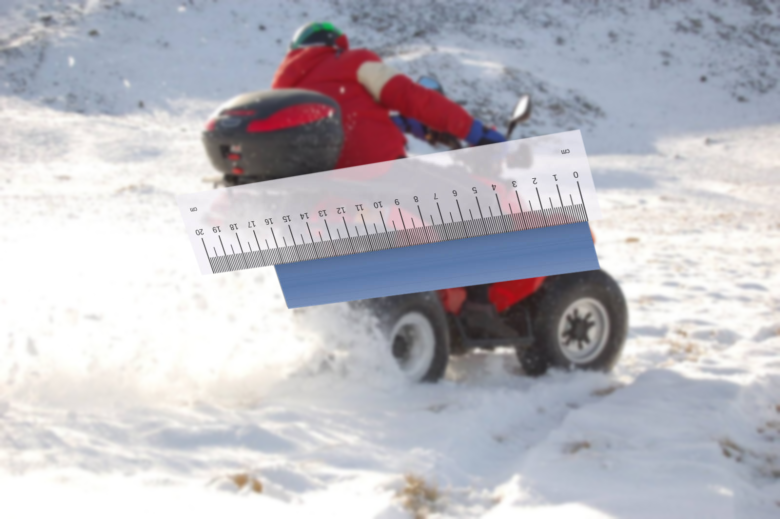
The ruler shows 16.5 cm
